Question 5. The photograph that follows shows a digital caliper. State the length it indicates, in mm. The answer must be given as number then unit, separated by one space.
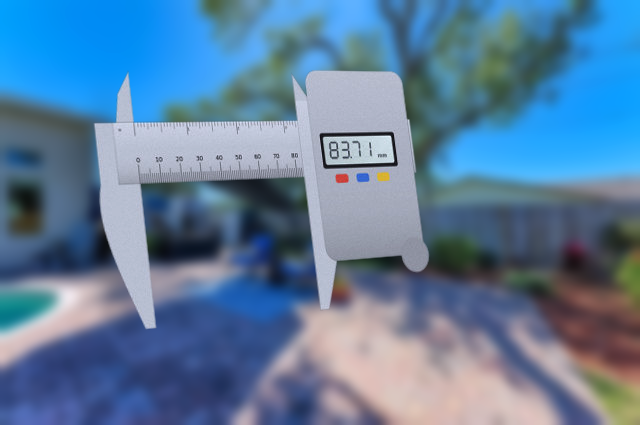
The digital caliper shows 83.71 mm
